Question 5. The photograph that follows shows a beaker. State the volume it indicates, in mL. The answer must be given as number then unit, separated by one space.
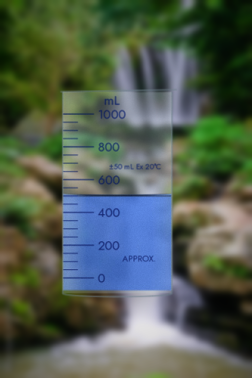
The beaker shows 500 mL
